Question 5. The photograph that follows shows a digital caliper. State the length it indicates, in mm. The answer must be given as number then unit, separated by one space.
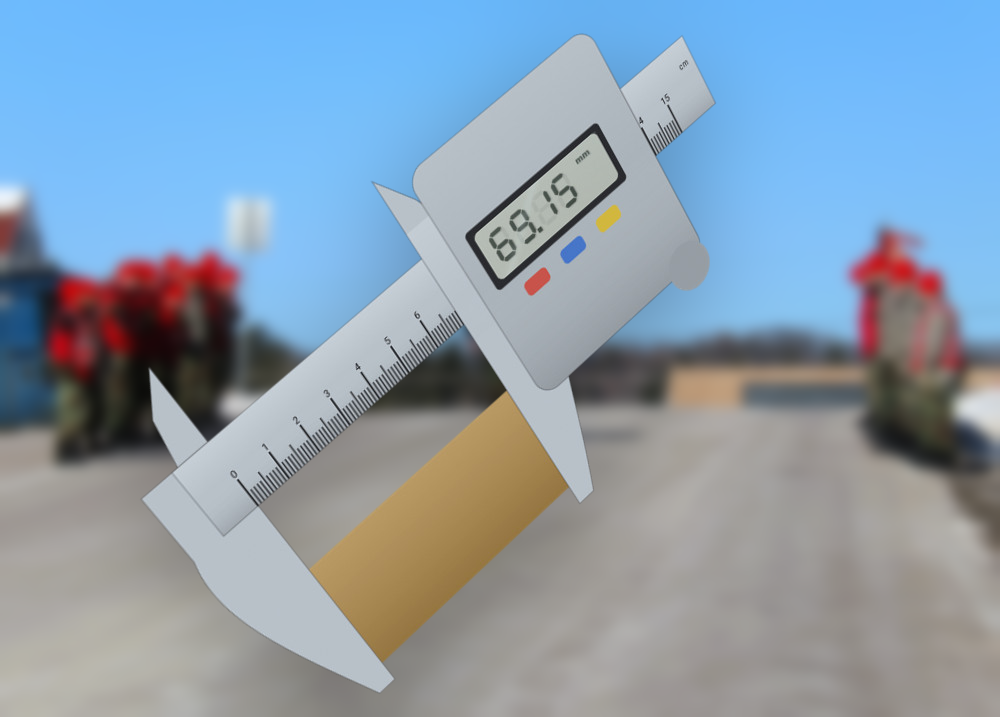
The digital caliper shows 69.15 mm
